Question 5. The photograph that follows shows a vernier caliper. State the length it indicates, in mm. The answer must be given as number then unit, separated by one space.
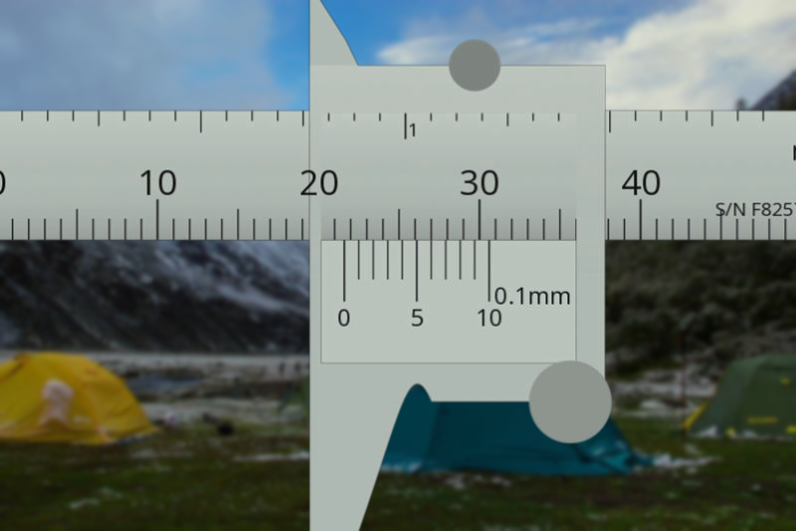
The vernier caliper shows 21.6 mm
